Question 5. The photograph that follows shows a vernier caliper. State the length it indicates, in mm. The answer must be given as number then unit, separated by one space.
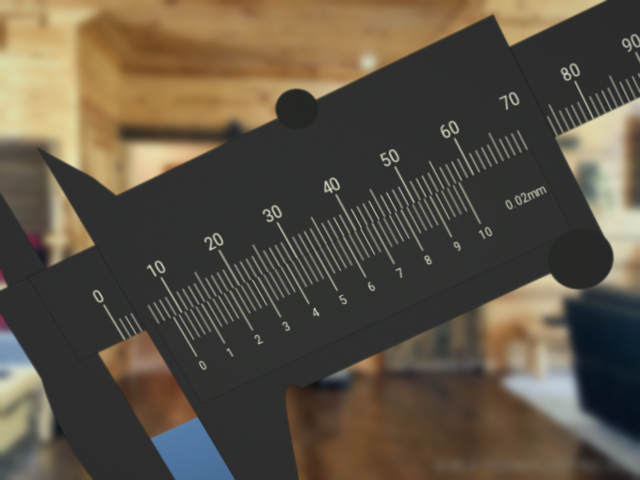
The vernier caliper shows 8.5 mm
